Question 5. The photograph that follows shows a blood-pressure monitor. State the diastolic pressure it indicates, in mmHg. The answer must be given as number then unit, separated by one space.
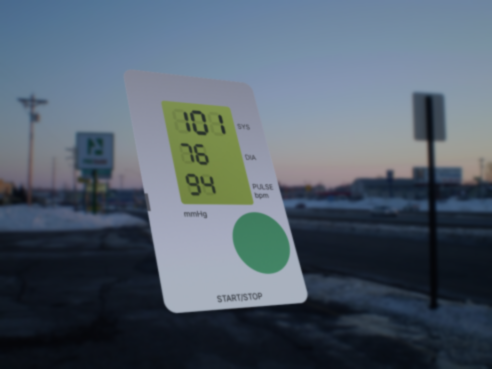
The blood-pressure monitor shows 76 mmHg
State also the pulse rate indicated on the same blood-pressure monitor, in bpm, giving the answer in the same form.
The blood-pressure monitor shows 94 bpm
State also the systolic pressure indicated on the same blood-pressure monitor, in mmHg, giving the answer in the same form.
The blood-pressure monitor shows 101 mmHg
